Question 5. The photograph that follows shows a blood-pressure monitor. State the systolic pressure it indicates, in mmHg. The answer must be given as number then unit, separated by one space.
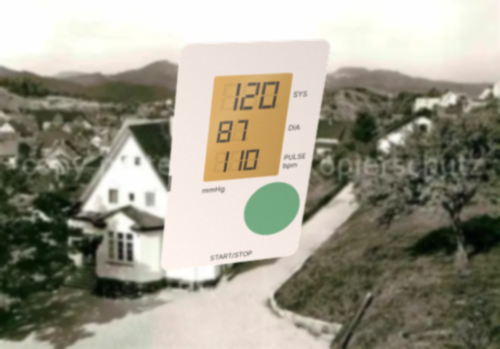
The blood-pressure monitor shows 120 mmHg
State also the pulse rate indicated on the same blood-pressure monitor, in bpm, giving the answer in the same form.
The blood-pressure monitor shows 110 bpm
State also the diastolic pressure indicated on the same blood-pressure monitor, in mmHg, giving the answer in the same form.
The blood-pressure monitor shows 87 mmHg
